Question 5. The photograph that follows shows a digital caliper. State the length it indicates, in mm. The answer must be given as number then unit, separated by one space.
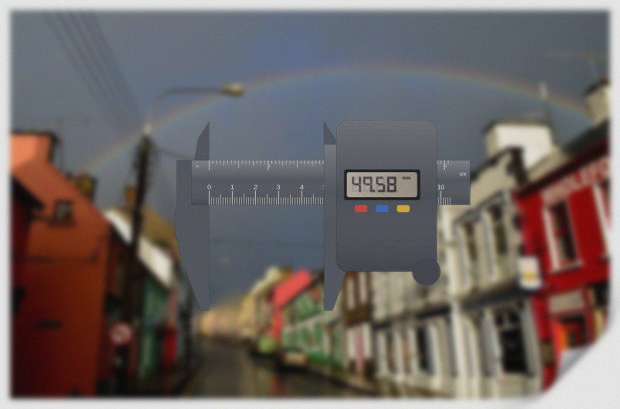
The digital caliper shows 49.58 mm
